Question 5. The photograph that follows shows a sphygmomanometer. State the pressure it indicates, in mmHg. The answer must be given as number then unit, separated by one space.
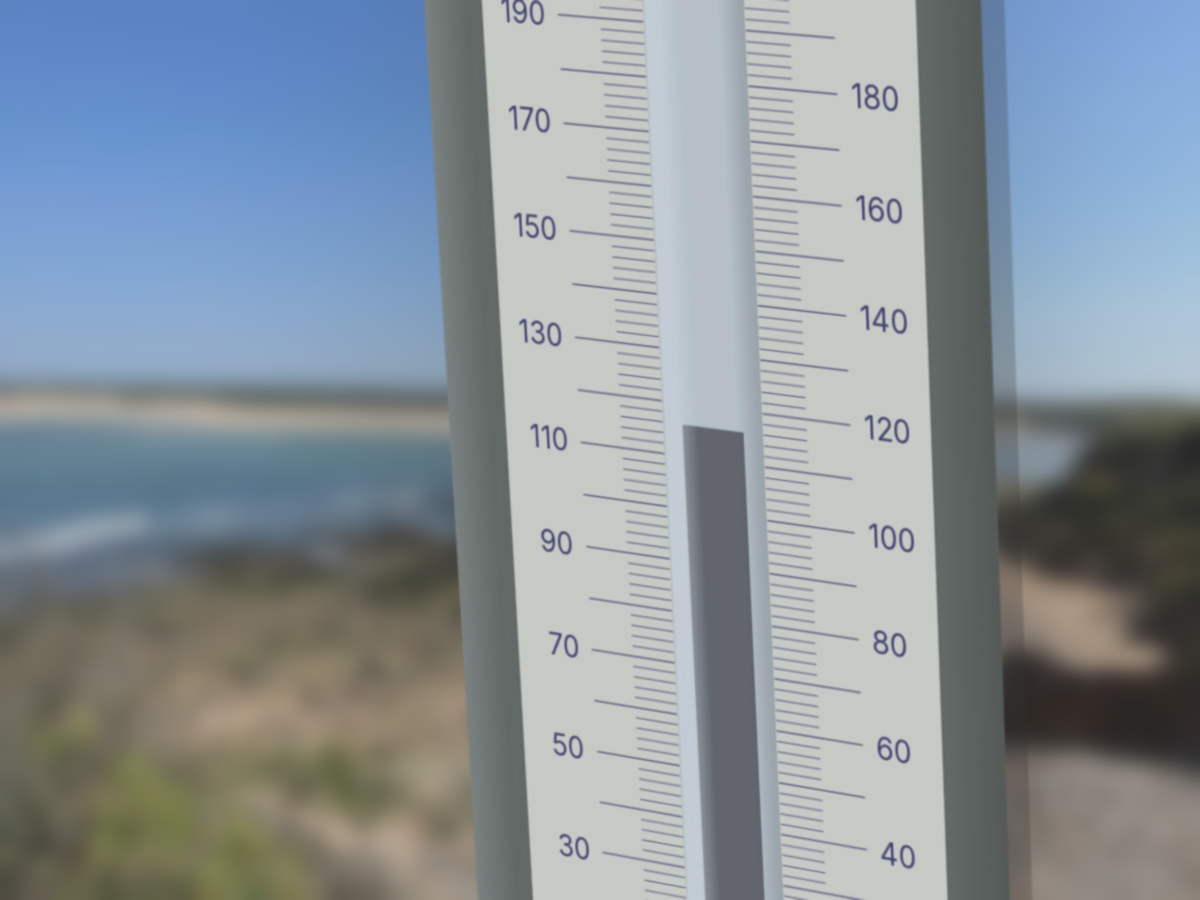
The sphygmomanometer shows 116 mmHg
